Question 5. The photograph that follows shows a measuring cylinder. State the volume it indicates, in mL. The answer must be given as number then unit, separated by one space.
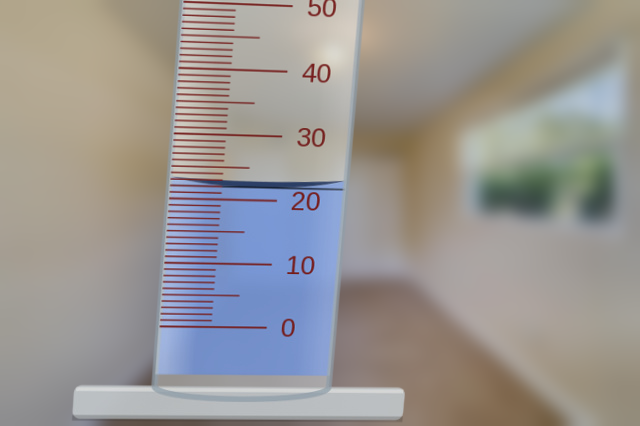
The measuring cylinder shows 22 mL
